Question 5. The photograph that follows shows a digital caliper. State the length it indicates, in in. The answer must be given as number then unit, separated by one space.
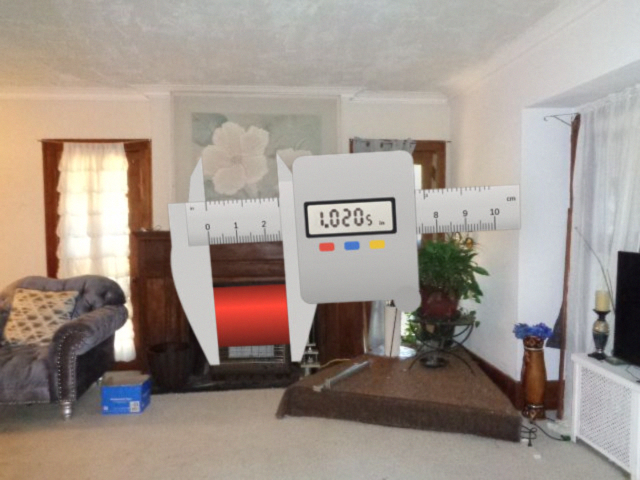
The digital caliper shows 1.0205 in
